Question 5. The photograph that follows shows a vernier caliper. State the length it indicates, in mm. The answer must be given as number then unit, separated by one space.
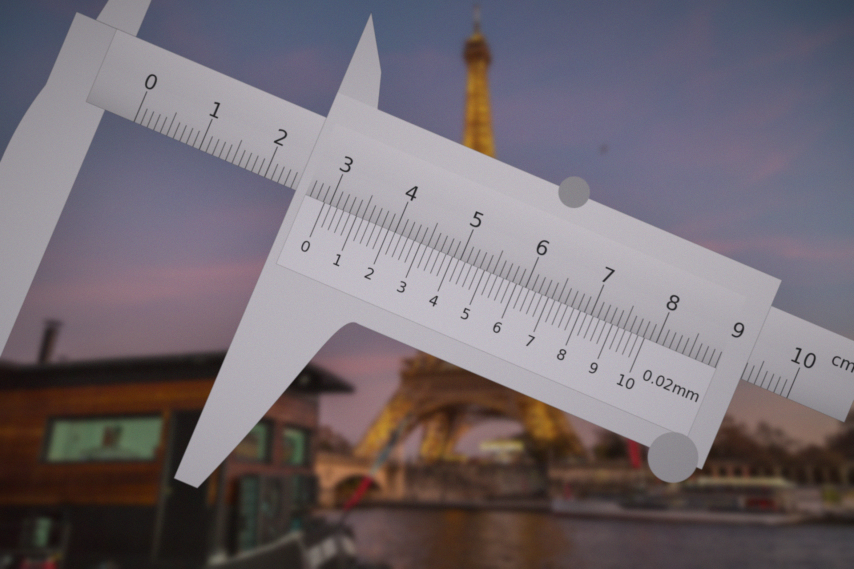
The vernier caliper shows 29.2 mm
